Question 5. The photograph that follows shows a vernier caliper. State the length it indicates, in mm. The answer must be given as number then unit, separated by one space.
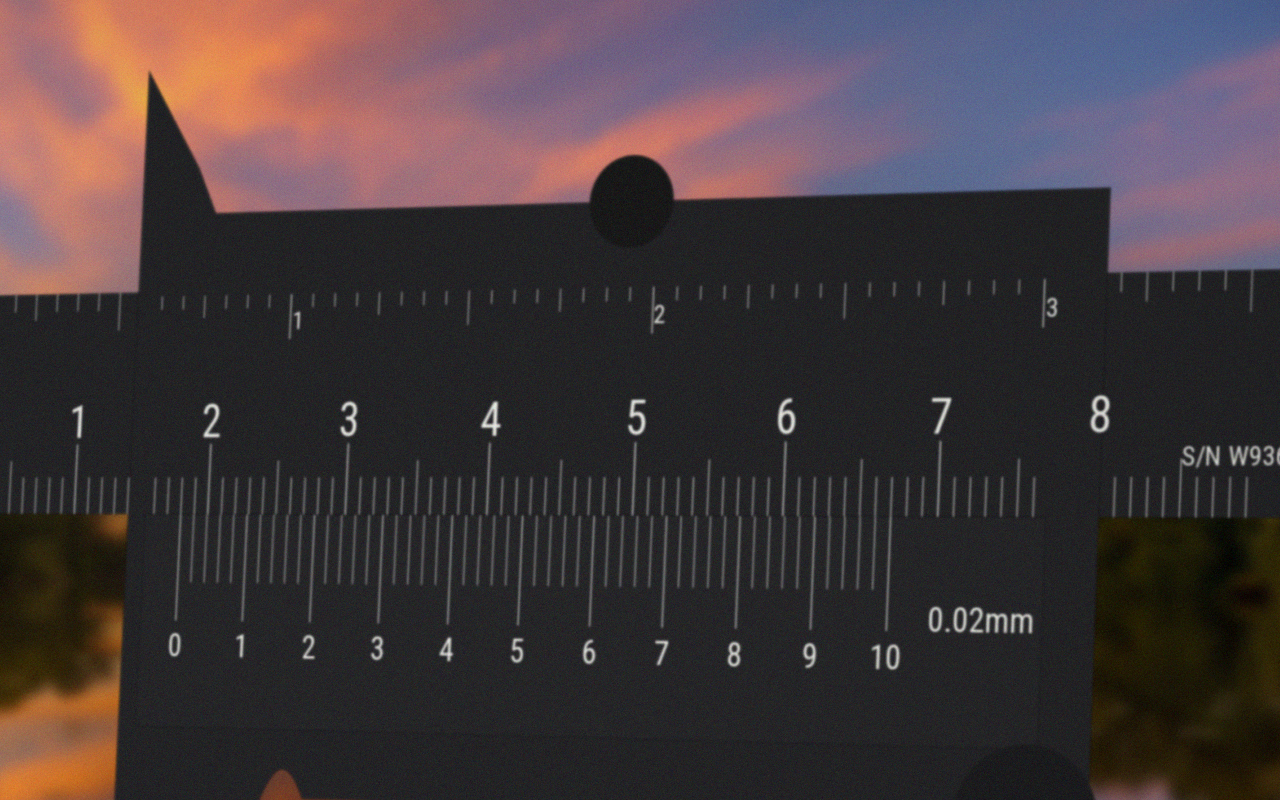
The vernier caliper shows 18.0 mm
